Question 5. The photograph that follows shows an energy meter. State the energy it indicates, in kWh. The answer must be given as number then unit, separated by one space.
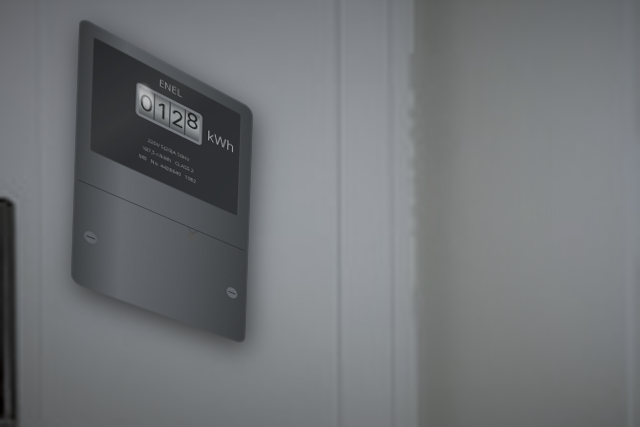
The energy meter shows 128 kWh
